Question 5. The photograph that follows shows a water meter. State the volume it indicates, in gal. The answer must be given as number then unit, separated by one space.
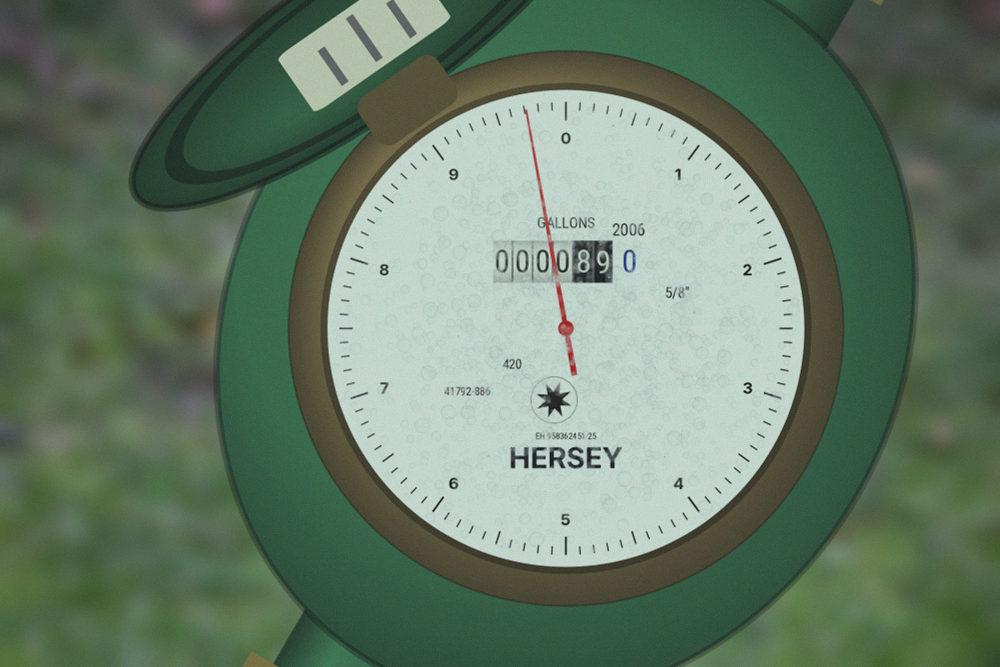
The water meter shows 889.7 gal
